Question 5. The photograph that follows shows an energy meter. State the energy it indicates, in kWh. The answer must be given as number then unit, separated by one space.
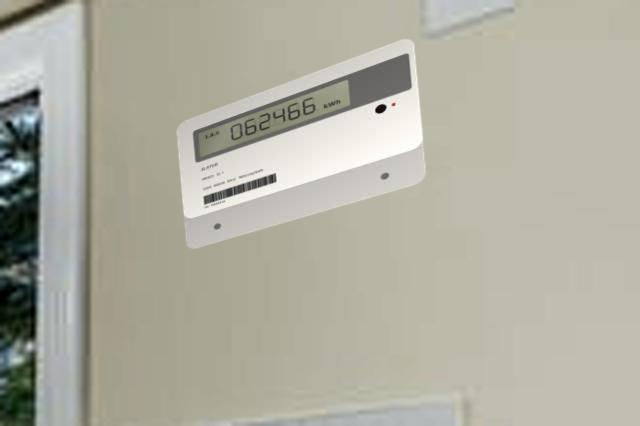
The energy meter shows 62466 kWh
